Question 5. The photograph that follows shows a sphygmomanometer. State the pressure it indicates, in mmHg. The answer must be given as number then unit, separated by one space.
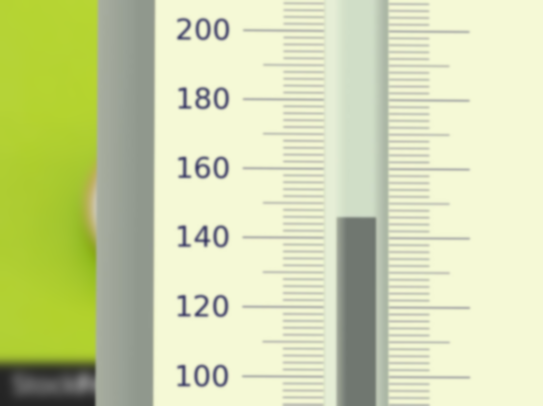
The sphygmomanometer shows 146 mmHg
